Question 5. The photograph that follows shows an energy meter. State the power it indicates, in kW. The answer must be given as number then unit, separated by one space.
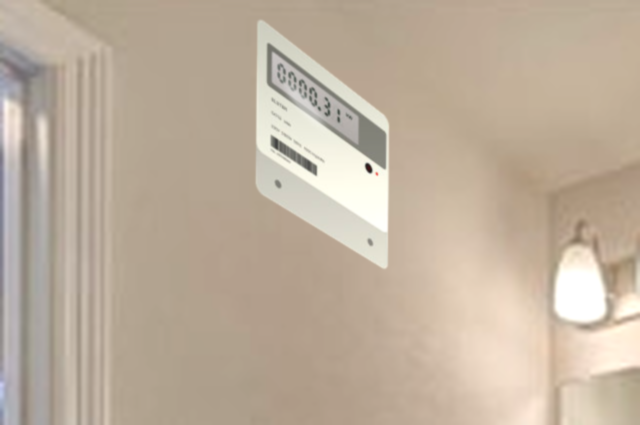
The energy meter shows 0.31 kW
